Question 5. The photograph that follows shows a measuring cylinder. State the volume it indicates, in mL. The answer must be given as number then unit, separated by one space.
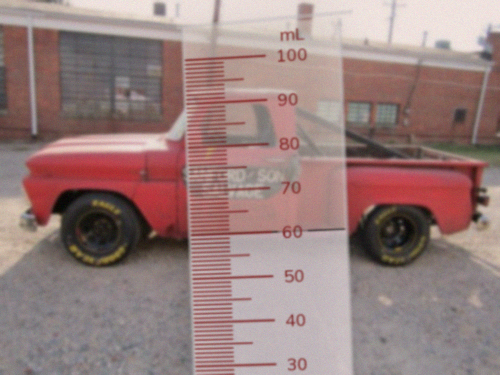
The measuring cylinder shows 60 mL
